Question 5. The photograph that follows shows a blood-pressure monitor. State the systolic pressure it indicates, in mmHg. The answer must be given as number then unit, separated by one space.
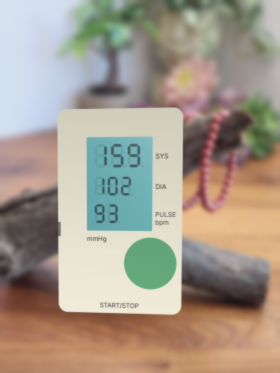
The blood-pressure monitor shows 159 mmHg
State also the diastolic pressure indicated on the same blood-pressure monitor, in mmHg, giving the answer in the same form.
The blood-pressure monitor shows 102 mmHg
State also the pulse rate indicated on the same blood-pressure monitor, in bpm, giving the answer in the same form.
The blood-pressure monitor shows 93 bpm
